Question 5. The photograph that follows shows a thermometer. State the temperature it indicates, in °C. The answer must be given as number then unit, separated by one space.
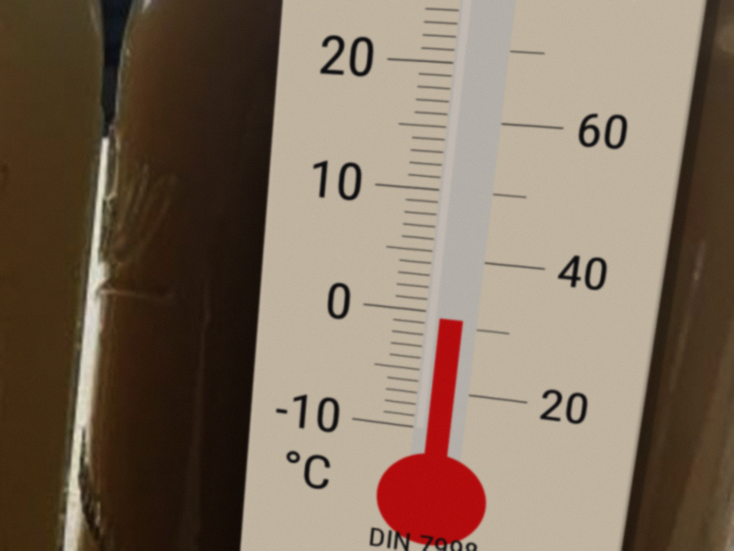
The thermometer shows -0.5 °C
